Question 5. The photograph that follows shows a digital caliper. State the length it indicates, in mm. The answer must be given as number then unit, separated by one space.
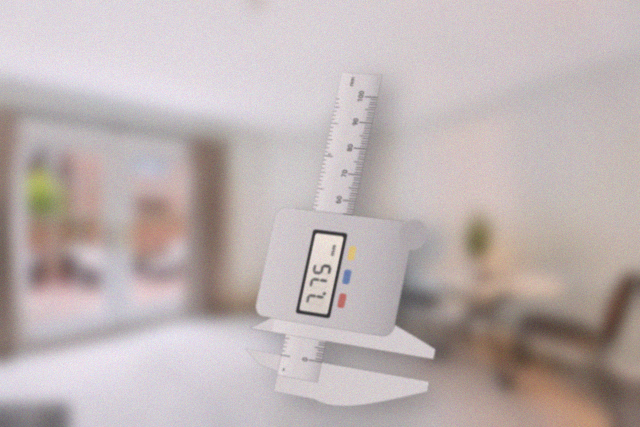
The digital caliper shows 7.75 mm
